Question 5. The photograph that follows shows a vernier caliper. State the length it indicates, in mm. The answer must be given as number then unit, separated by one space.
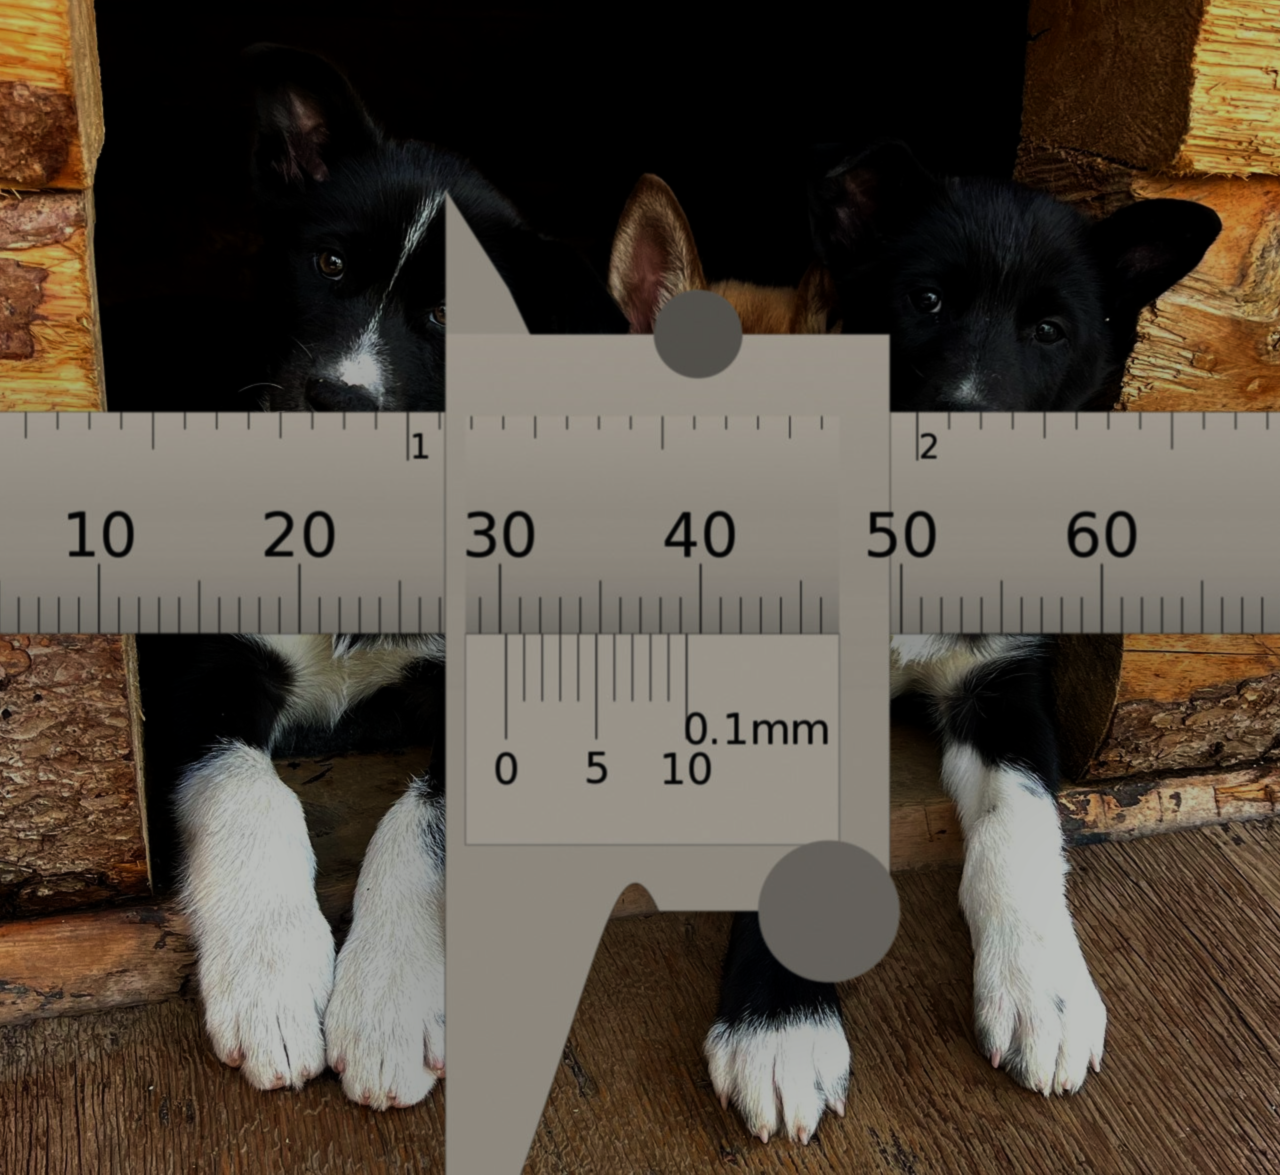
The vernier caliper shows 30.3 mm
